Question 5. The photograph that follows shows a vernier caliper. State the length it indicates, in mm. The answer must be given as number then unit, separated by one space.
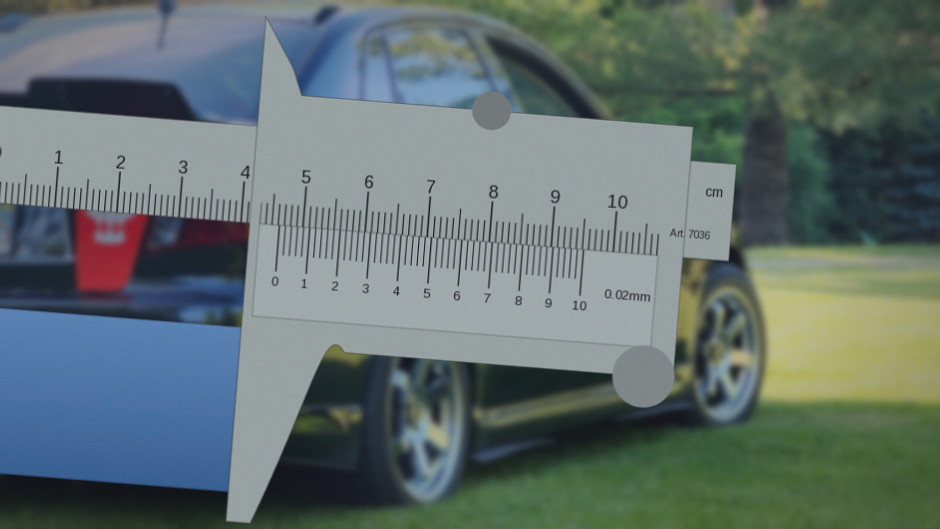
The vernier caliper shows 46.2 mm
